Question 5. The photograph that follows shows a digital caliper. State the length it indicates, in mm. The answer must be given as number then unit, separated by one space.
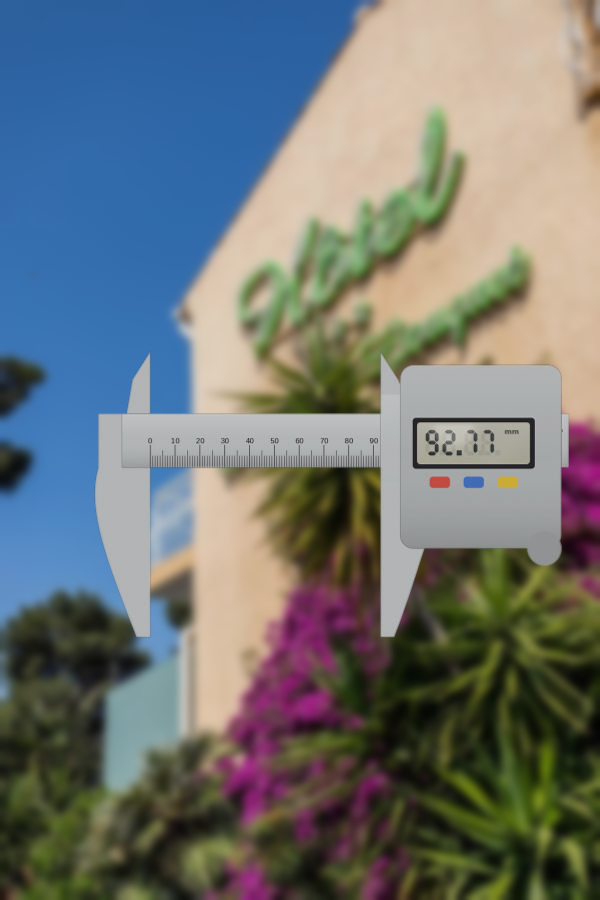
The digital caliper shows 92.77 mm
